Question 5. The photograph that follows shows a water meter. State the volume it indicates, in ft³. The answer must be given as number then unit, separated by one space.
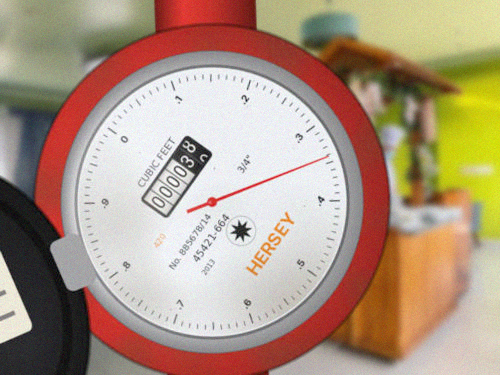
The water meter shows 38.34 ft³
